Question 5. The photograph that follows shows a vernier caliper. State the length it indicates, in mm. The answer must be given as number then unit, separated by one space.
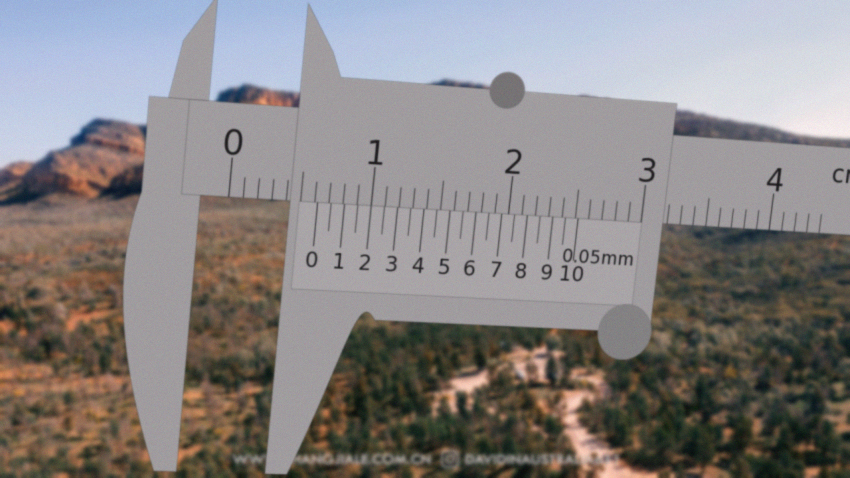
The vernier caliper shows 6.2 mm
